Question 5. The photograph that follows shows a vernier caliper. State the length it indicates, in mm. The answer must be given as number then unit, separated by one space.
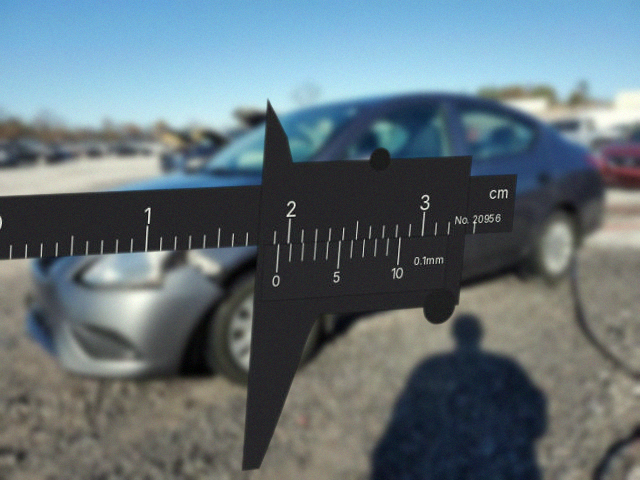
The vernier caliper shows 19.3 mm
